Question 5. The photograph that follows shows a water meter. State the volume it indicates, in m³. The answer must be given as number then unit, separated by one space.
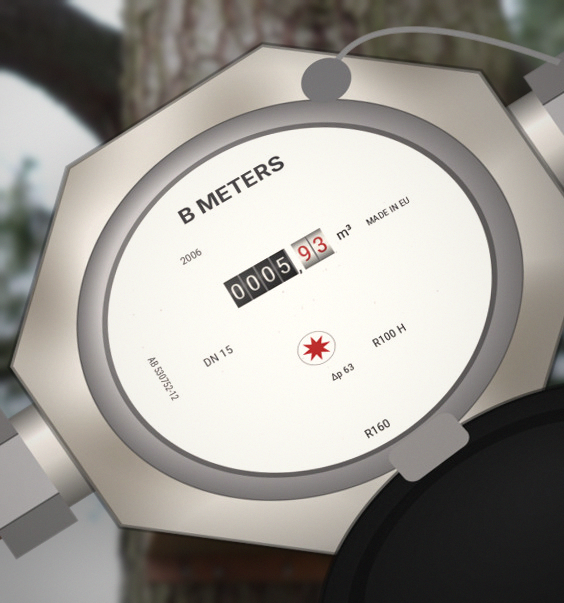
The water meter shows 5.93 m³
